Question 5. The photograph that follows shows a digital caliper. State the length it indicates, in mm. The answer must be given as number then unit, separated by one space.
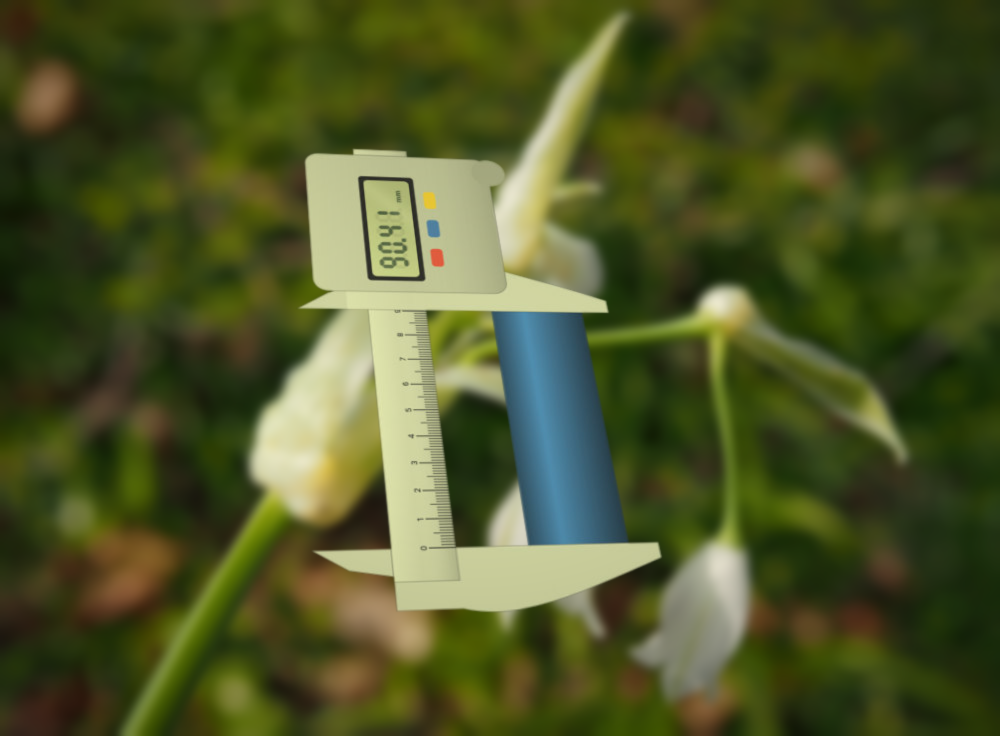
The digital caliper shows 90.41 mm
